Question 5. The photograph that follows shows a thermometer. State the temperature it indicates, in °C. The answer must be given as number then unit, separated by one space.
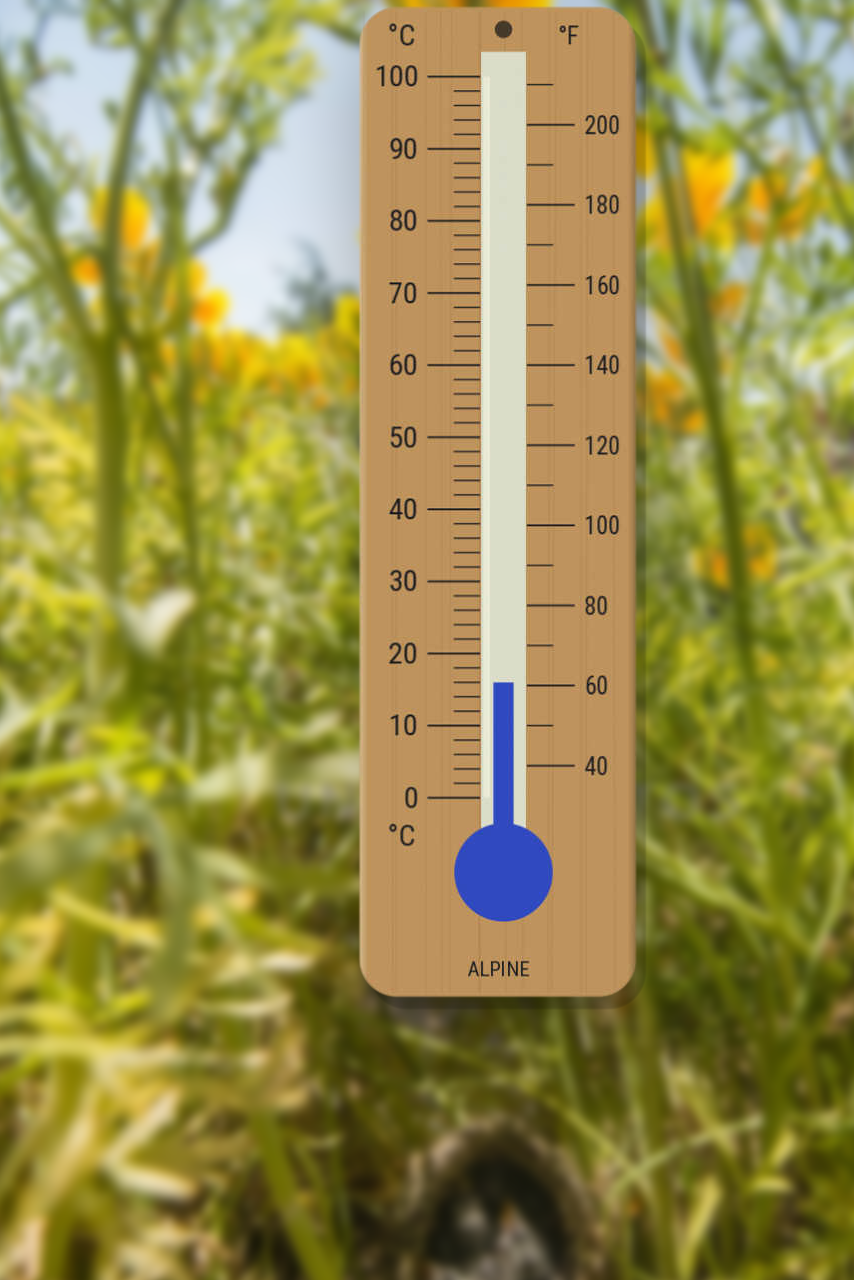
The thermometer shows 16 °C
